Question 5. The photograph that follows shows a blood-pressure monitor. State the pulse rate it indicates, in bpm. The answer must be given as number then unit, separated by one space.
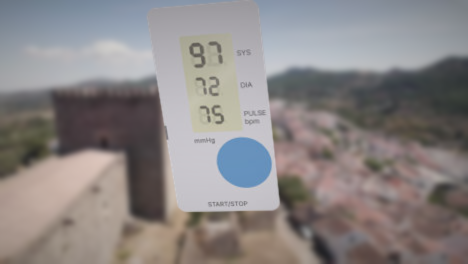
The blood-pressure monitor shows 75 bpm
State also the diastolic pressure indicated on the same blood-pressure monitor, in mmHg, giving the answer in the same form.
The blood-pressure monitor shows 72 mmHg
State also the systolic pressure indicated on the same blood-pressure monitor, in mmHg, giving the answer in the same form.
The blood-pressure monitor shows 97 mmHg
